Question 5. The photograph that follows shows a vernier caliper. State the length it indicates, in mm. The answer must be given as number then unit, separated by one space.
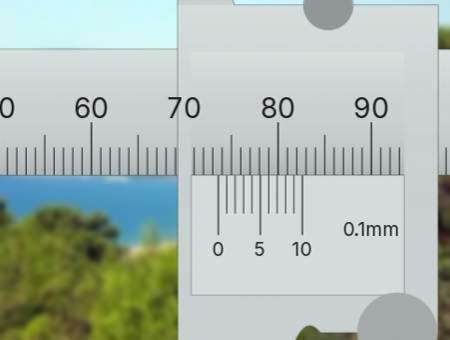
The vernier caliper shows 73.6 mm
